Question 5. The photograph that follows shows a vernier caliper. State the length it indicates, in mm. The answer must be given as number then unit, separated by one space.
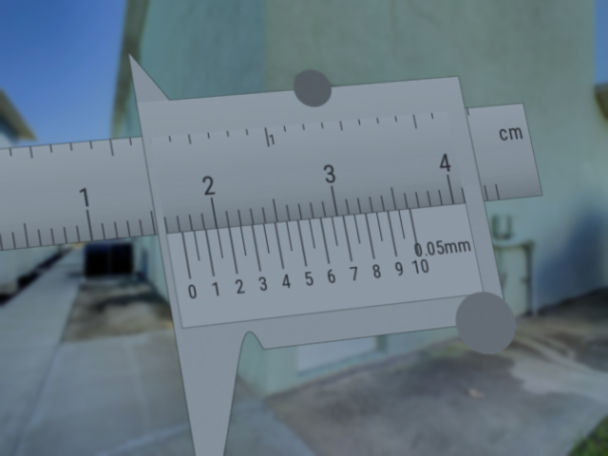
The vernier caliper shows 17.2 mm
